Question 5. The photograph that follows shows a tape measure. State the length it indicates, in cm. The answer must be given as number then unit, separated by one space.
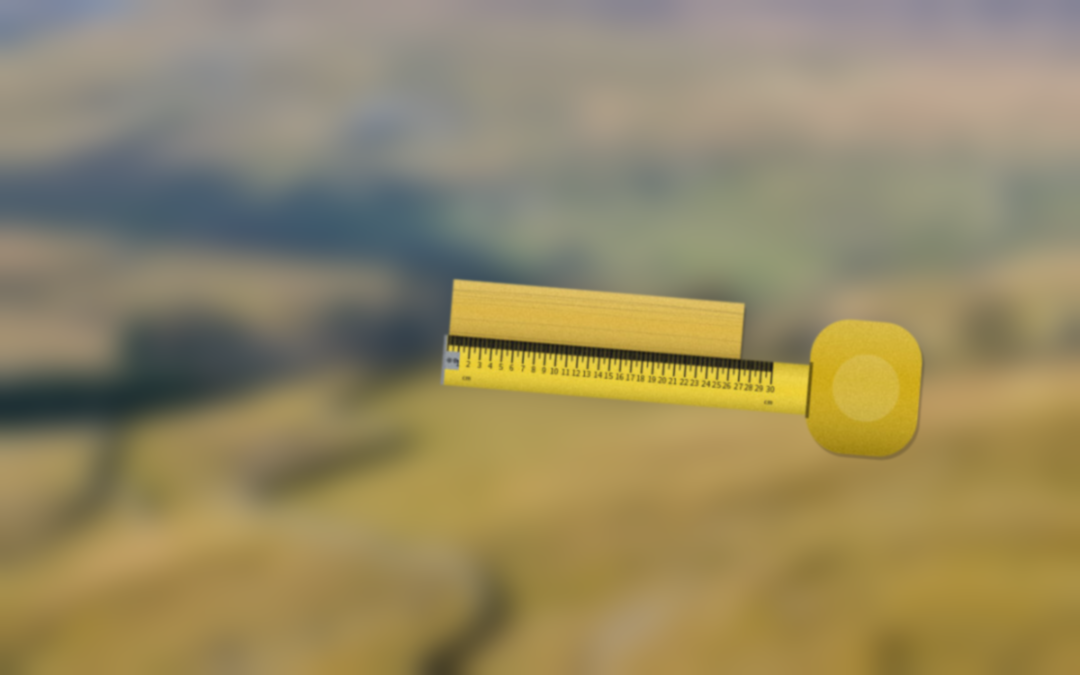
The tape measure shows 27 cm
